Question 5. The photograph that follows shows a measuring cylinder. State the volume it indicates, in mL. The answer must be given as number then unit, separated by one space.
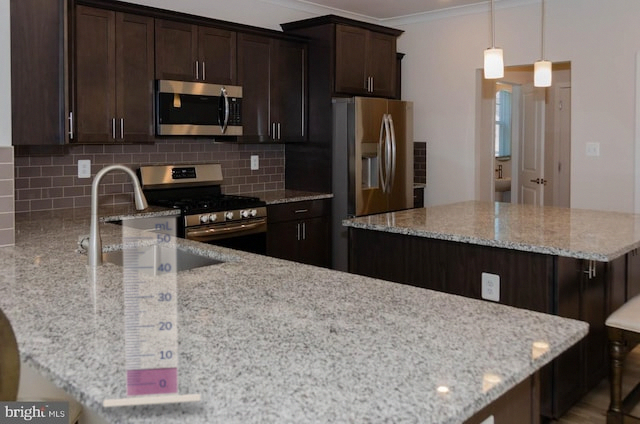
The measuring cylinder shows 5 mL
